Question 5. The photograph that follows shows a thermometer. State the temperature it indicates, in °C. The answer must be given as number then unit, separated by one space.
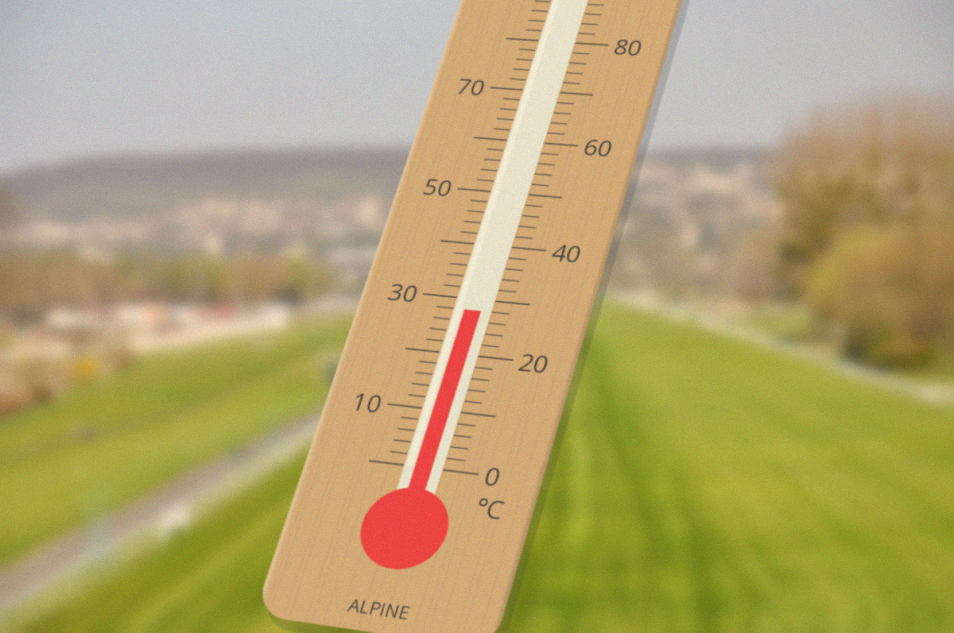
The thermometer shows 28 °C
